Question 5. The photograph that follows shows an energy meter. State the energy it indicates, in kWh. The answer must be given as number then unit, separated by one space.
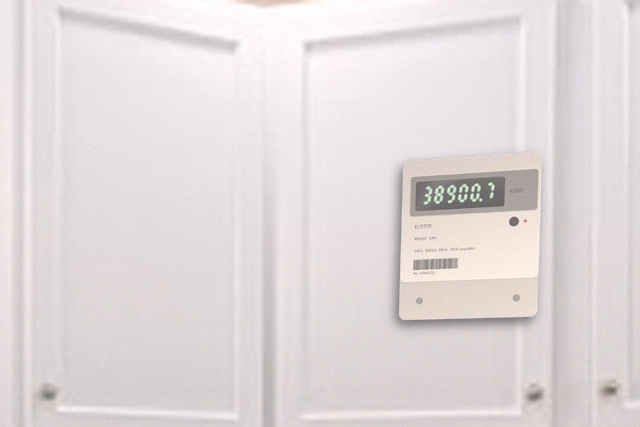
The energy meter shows 38900.7 kWh
